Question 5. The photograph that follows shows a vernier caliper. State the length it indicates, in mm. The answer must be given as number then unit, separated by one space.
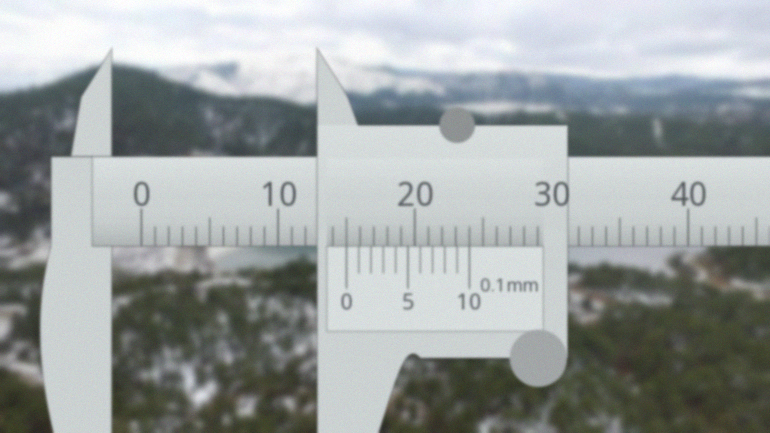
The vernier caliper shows 15.0 mm
